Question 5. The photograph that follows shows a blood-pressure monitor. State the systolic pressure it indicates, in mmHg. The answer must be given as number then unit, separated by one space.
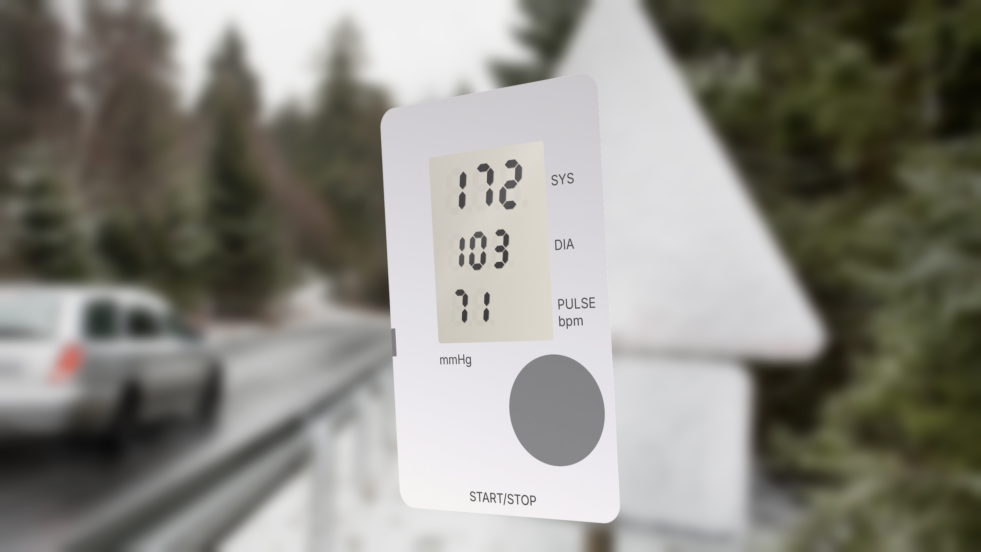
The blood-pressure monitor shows 172 mmHg
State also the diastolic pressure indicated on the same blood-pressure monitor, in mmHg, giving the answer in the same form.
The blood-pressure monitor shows 103 mmHg
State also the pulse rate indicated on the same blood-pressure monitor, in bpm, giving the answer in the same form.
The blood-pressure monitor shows 71 bpm
